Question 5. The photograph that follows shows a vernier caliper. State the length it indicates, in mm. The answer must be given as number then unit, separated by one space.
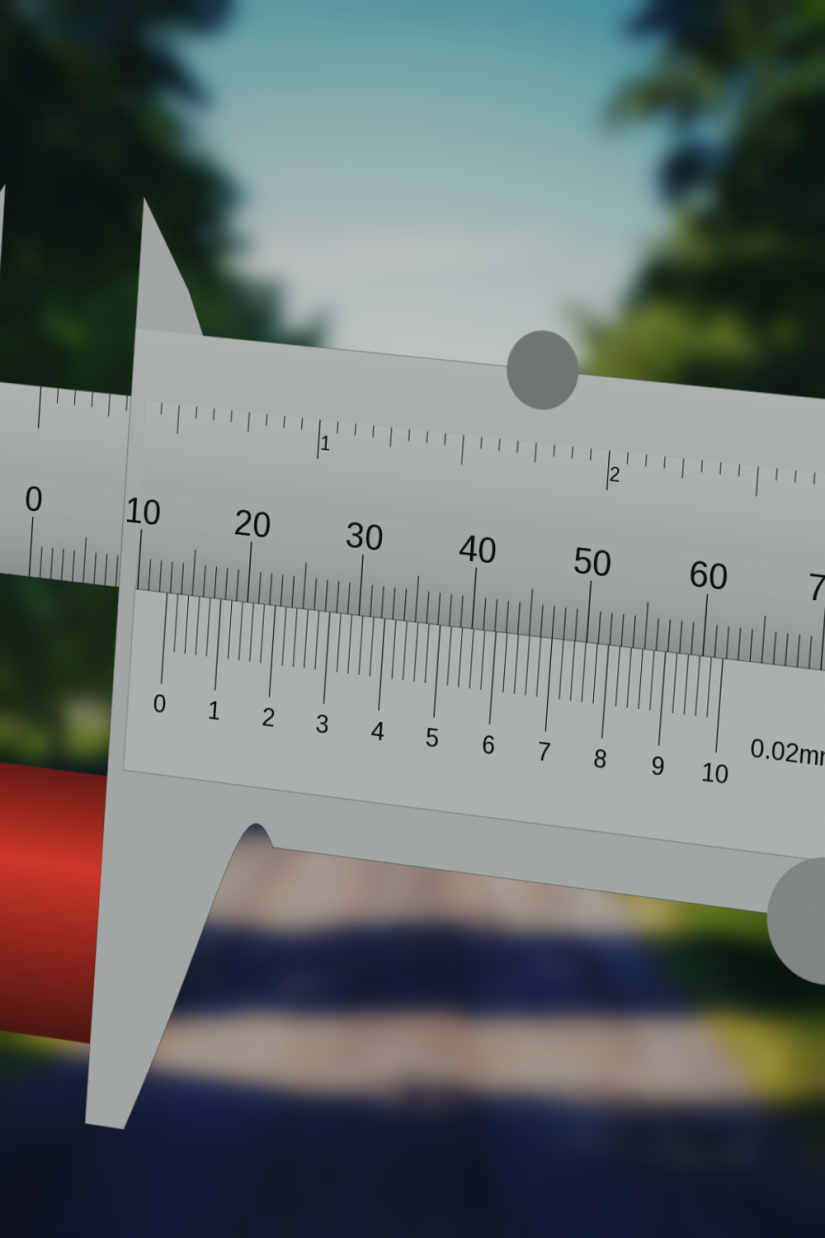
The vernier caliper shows 12.7 mm
